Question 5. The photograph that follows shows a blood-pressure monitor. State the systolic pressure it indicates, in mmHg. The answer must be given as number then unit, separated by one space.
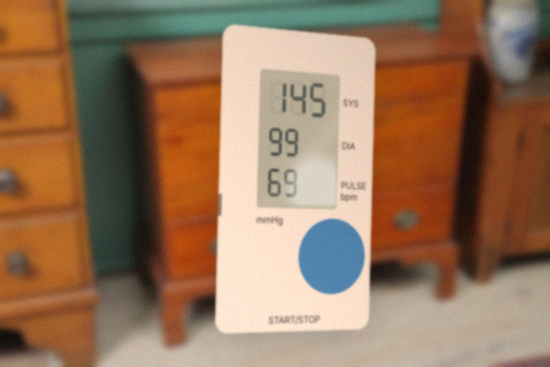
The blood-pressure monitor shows 145 mmHg
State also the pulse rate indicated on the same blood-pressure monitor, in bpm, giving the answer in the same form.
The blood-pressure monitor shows 69 bpm
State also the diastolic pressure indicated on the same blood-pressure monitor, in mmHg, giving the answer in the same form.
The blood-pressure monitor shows 99 mmHg
